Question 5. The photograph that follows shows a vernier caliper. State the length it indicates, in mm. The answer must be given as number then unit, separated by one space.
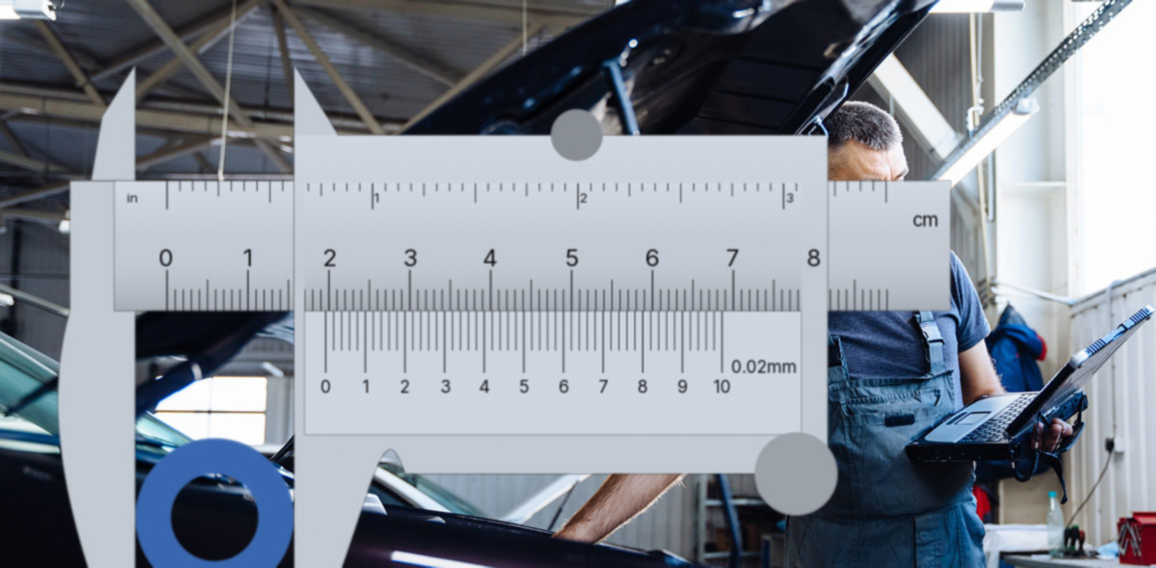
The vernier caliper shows 19.6 mm
